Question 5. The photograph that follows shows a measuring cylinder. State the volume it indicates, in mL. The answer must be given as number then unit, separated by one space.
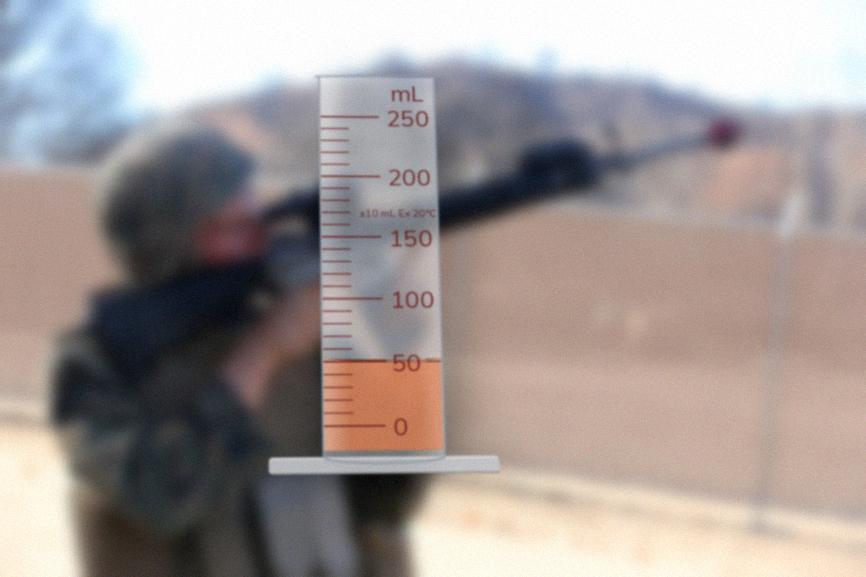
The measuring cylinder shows 50 mL
